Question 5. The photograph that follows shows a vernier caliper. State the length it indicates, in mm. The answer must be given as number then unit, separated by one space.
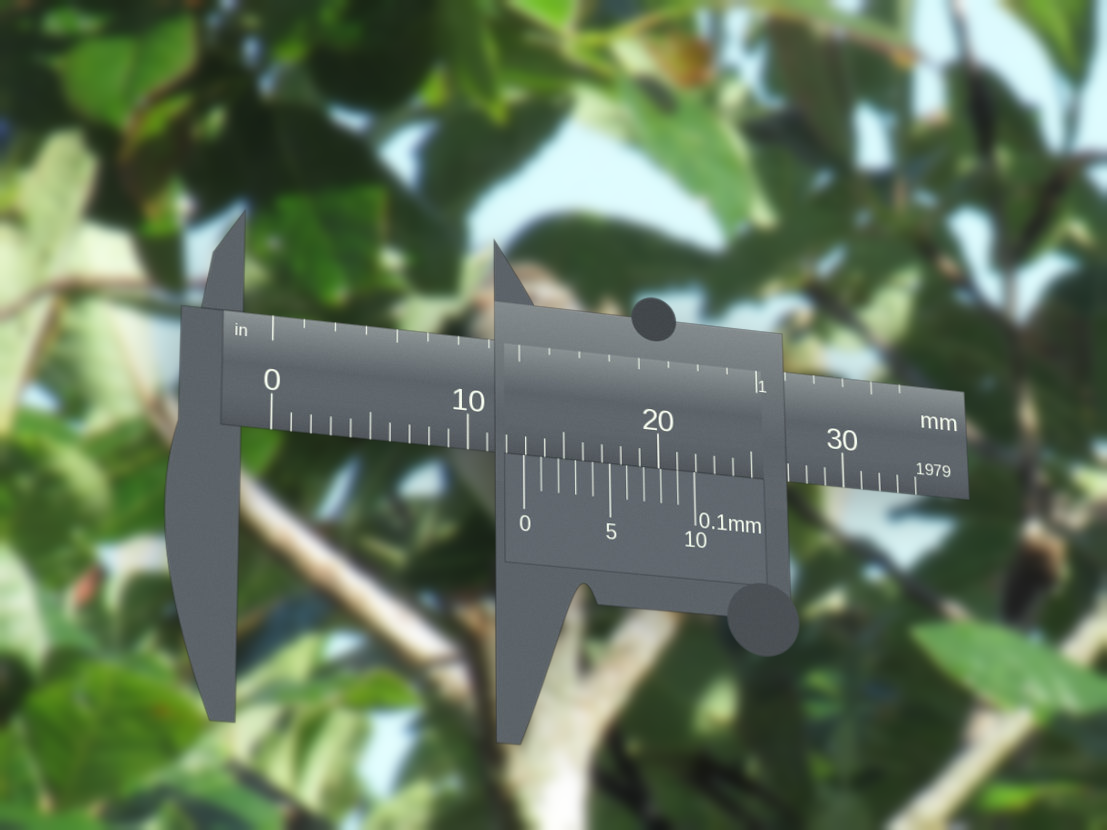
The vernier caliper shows 12.9 mm
